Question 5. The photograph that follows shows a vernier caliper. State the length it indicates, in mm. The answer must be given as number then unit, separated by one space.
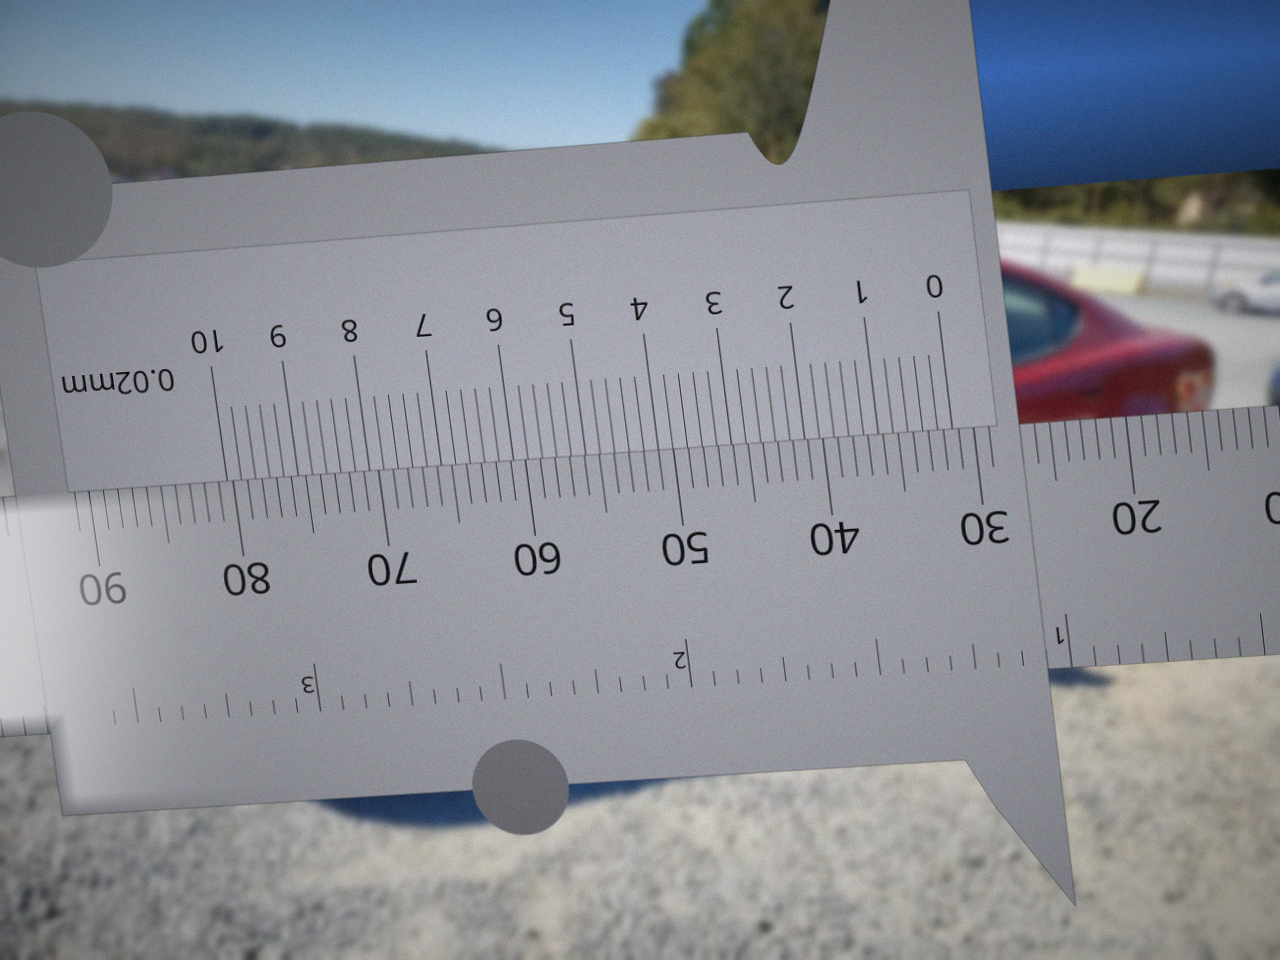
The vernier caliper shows 31.4 mm
